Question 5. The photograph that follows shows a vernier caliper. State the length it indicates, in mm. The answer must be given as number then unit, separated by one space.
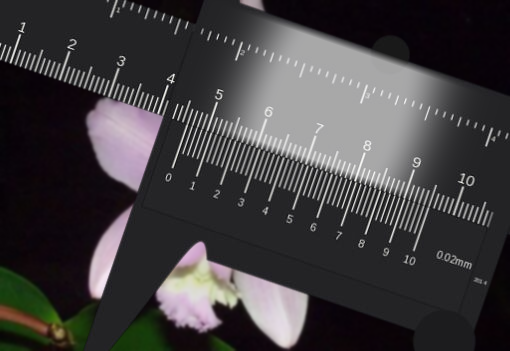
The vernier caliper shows 46.0 mm
